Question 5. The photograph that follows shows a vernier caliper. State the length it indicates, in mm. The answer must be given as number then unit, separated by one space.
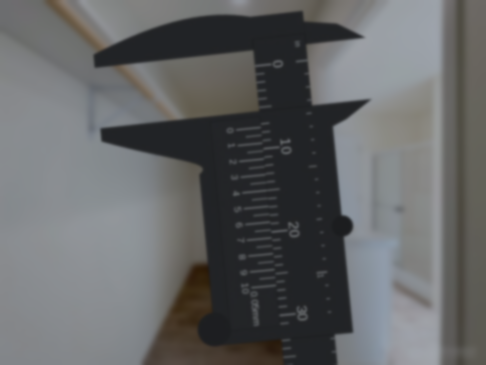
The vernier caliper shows 7.4 mm
